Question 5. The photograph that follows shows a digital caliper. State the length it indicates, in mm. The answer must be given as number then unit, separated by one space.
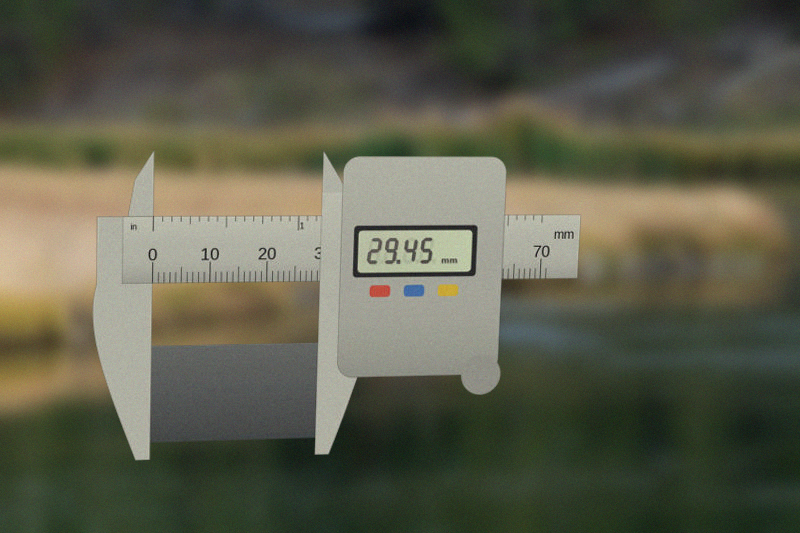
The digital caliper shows 29.45 mm
